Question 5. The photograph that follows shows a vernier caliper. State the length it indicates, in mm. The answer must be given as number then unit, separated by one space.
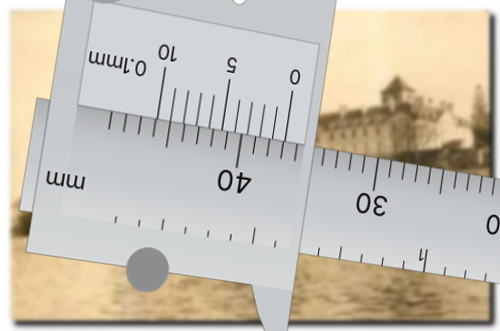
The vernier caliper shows 36.9 mm
